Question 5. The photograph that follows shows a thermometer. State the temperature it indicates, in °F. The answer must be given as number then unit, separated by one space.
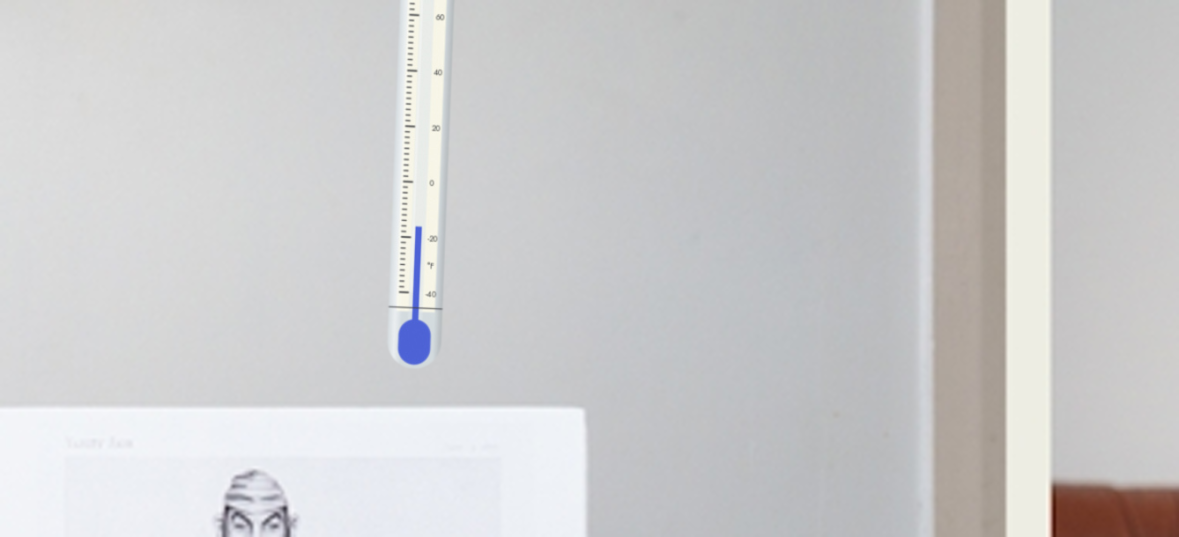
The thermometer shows -16 °F
